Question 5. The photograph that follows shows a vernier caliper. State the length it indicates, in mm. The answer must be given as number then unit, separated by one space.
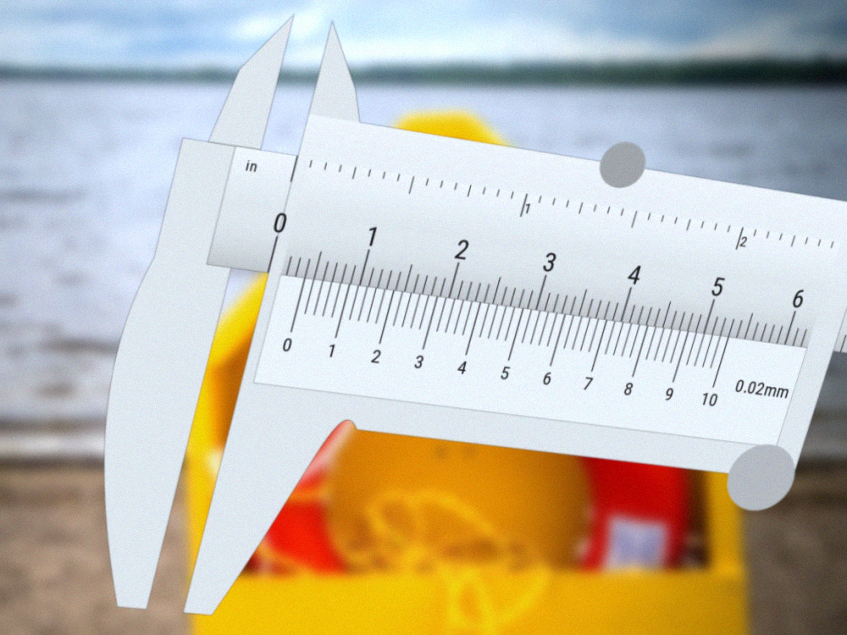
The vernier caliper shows 4.0 mm
